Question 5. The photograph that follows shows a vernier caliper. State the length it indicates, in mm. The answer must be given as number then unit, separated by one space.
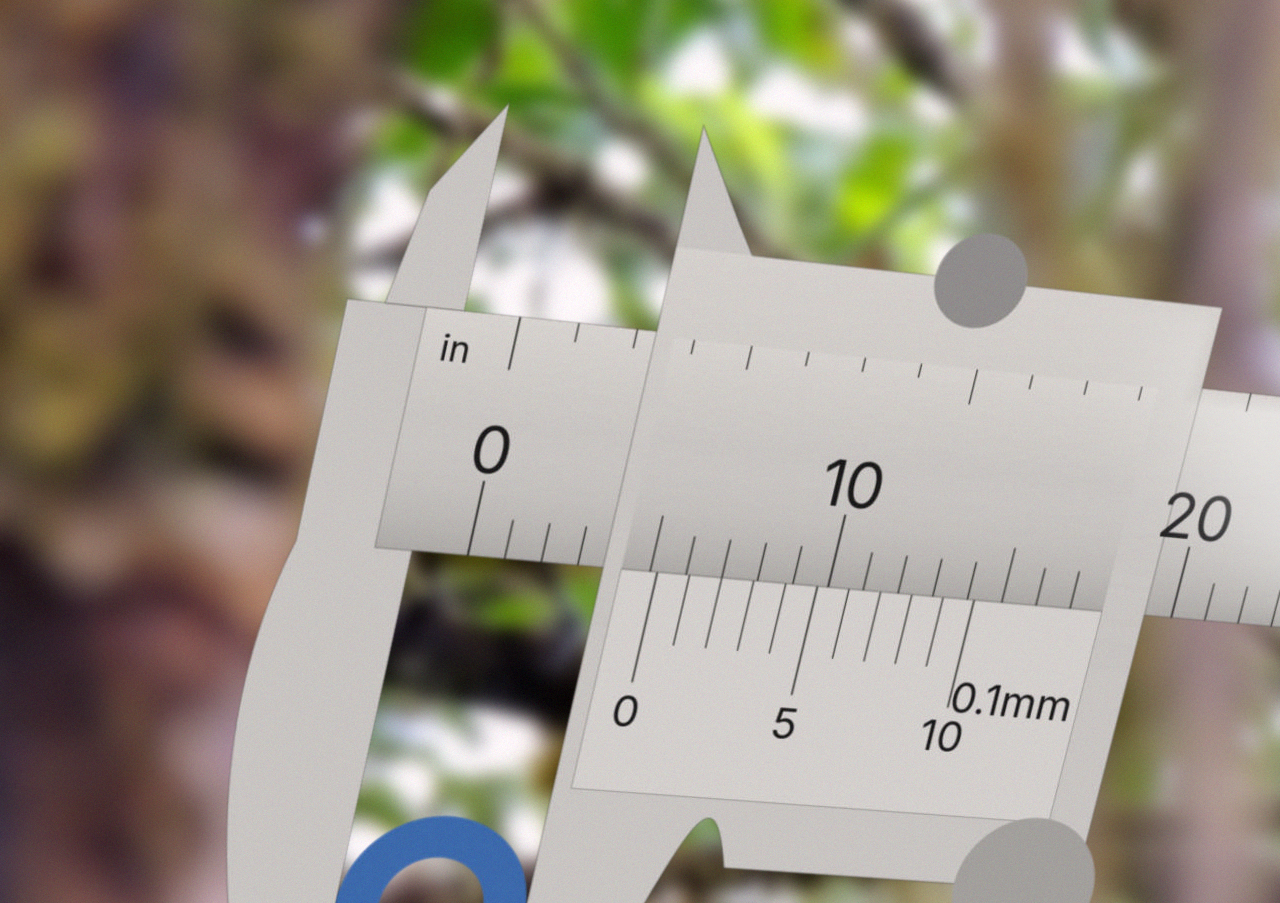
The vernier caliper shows 5.2 mm
